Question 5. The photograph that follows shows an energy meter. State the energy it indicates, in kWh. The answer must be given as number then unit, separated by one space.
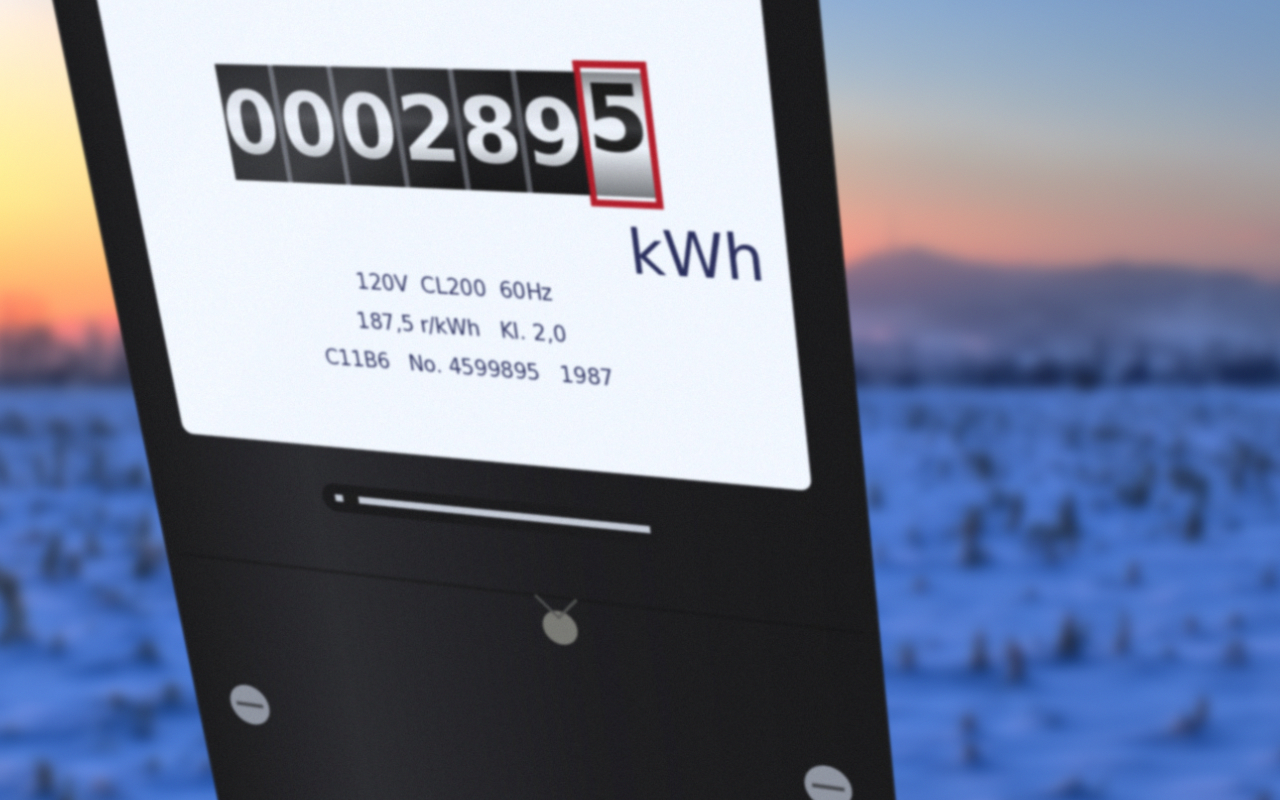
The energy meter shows 289.5 kWh
